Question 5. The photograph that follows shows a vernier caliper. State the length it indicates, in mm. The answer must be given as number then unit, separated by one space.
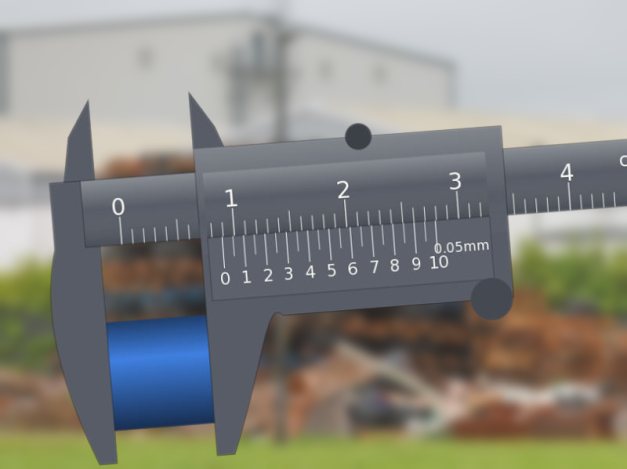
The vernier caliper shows 8.9 mm
